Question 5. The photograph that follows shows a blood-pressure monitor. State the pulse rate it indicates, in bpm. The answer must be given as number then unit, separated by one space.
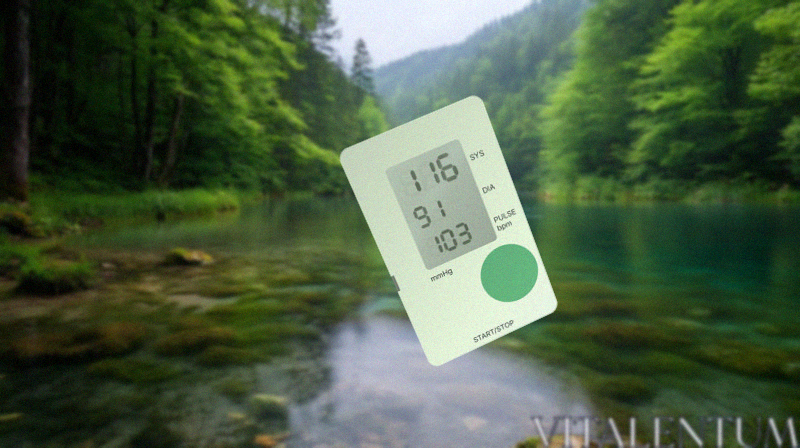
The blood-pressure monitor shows 103 bpm
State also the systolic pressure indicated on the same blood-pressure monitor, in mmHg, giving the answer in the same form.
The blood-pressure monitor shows 116 mmHg
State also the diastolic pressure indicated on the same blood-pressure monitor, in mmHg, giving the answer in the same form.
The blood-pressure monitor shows 91 mmHg
